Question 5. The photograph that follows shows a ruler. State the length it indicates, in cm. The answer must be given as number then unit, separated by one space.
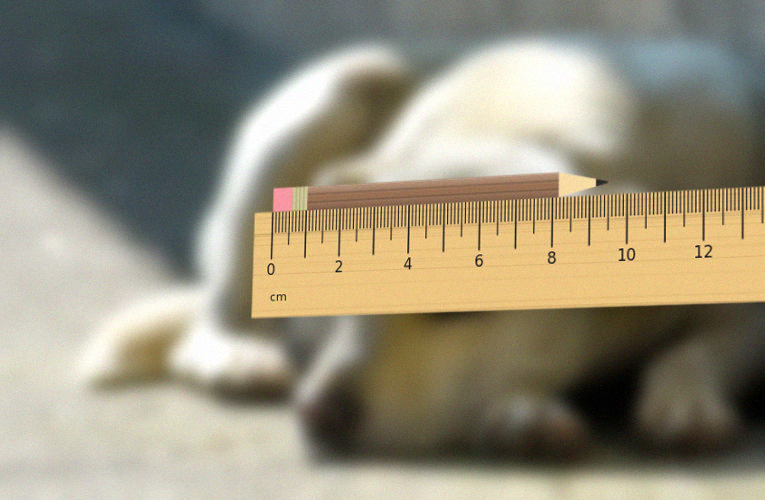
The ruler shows 9.5 cm
